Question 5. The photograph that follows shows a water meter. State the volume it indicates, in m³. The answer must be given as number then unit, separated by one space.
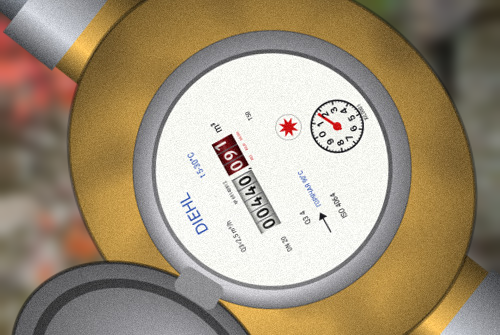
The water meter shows 440.0911 m³
